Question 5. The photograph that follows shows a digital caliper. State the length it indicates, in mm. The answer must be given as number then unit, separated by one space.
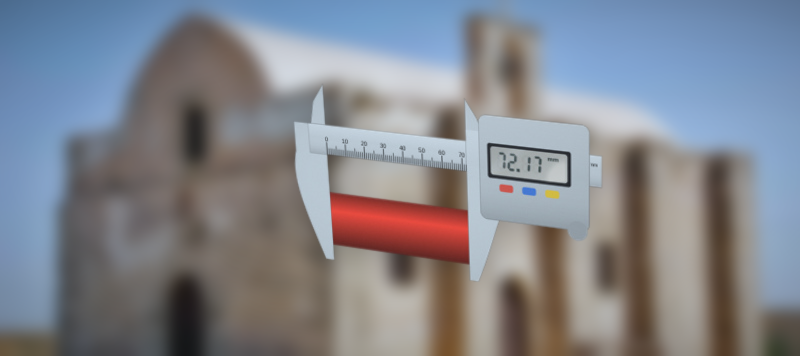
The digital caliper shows 72.17 mm
